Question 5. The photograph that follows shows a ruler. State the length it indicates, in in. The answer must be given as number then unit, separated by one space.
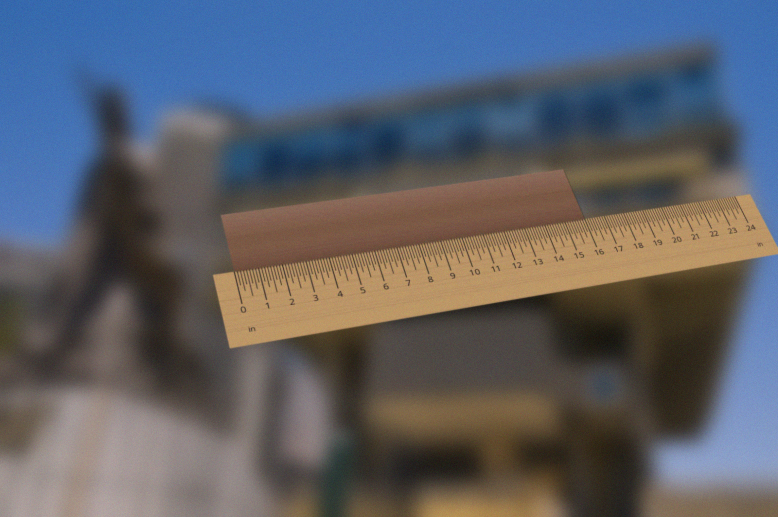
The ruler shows 16 in
